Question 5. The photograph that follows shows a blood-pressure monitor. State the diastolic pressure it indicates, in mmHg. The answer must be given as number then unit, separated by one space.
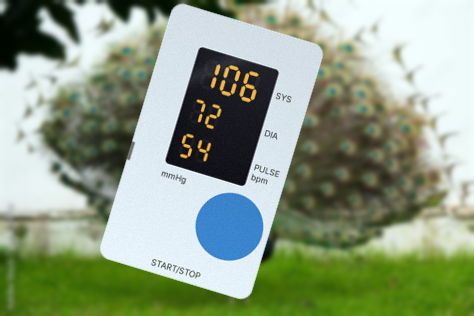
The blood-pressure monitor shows 72 mmHg
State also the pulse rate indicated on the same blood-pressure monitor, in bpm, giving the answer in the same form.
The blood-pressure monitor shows 54 bpm
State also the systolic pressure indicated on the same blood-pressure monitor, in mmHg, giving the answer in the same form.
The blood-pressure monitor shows 106 mmHg
